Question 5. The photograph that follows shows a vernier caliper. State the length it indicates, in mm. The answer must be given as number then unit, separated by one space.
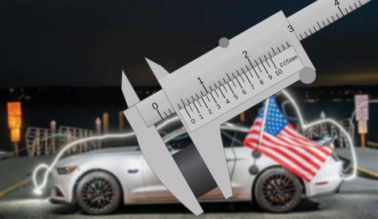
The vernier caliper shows 4.8 mm
